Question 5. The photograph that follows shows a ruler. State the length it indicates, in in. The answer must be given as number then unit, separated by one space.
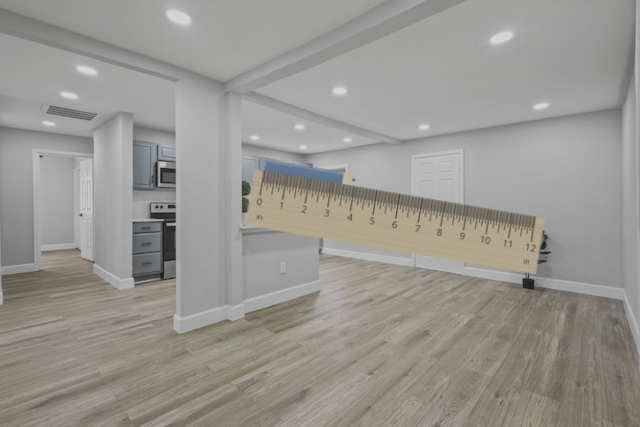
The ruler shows 4 in
